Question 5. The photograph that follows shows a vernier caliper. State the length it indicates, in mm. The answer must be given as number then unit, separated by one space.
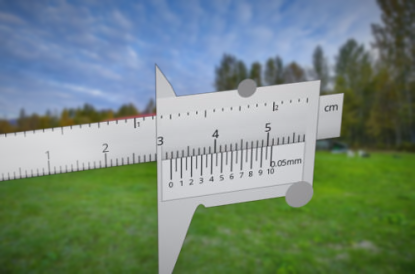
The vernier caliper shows 31.8 mm
